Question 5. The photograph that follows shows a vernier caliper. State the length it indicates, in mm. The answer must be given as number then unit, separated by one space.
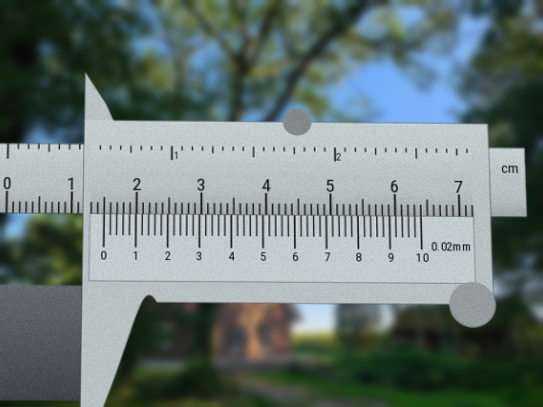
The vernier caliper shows 15.0 mm
